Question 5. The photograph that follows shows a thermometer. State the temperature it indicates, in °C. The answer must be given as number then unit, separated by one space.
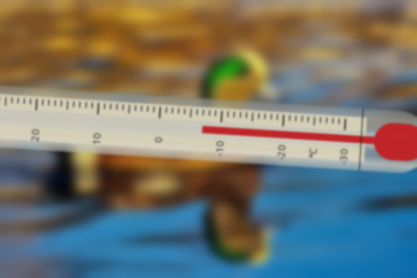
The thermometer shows -7 °C
